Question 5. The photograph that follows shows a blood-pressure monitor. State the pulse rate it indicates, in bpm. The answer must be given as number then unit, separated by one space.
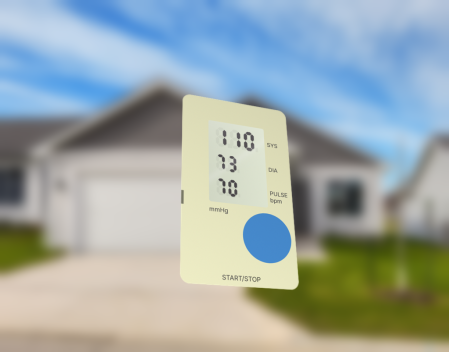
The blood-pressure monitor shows 70 bpm
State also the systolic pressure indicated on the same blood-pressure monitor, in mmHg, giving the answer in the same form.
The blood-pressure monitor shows 110 mmHg
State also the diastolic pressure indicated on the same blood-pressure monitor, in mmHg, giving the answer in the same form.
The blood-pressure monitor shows 73 mmHg
